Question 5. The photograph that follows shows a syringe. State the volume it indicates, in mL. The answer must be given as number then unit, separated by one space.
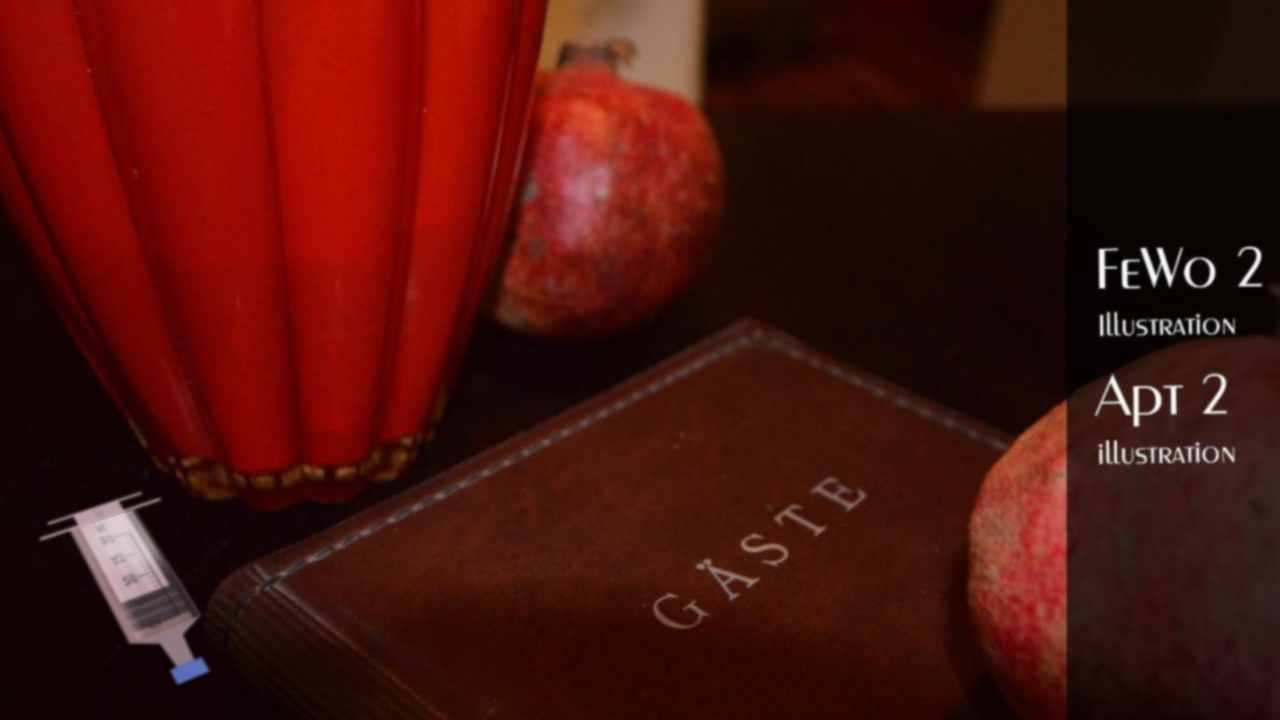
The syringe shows 0 mL
